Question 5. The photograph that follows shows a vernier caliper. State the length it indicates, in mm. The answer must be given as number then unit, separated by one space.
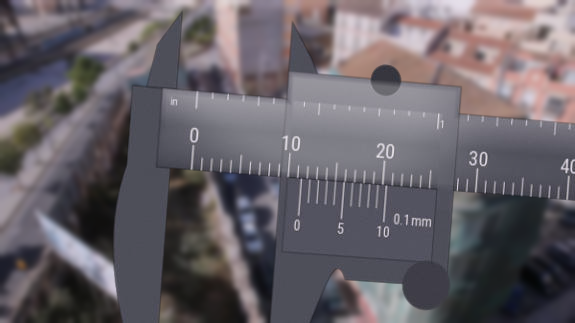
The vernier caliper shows 11.4 mm
